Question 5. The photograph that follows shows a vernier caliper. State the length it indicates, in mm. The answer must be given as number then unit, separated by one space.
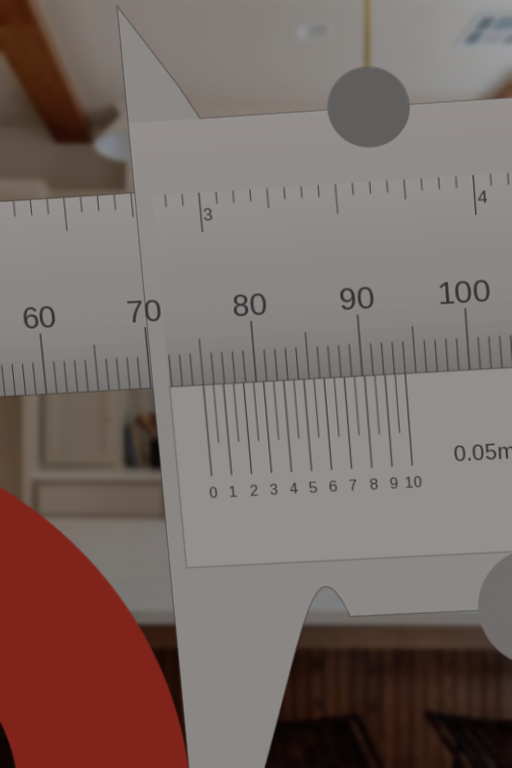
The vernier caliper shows 75.0 mm
